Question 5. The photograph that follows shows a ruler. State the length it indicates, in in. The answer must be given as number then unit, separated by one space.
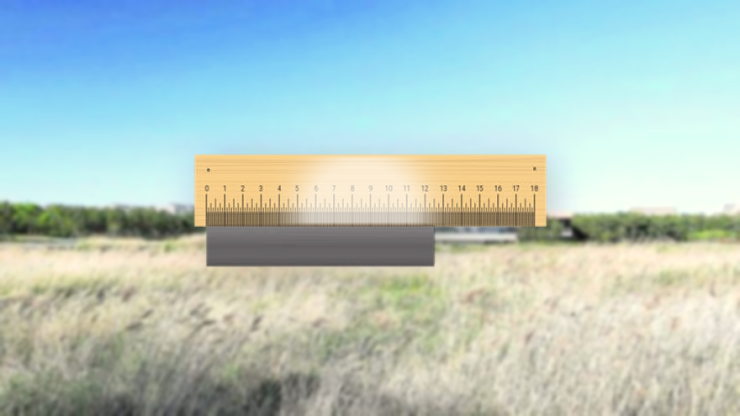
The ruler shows 12.5 in
